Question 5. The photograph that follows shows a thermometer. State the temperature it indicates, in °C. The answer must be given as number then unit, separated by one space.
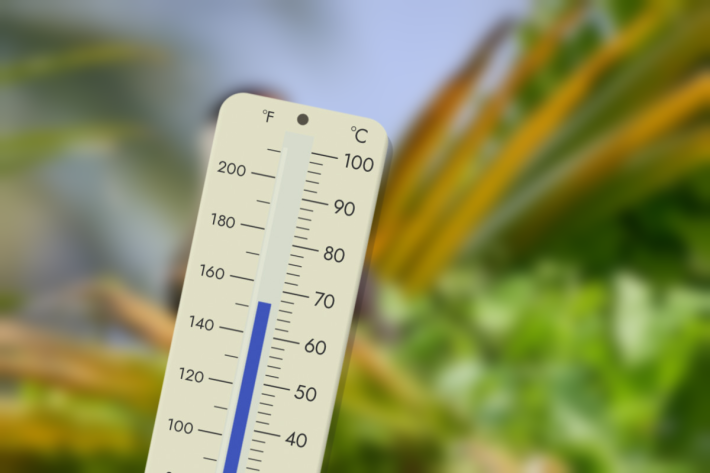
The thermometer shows 67 °C
